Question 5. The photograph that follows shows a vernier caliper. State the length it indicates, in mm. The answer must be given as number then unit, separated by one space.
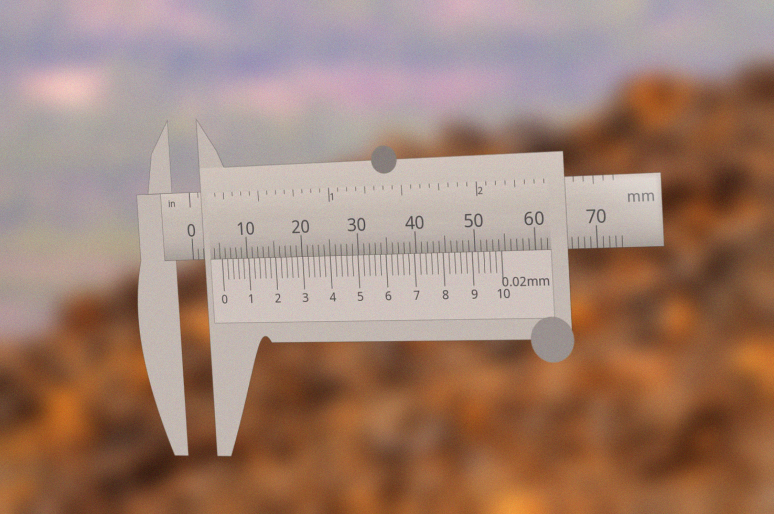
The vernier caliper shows 5.4 mm
